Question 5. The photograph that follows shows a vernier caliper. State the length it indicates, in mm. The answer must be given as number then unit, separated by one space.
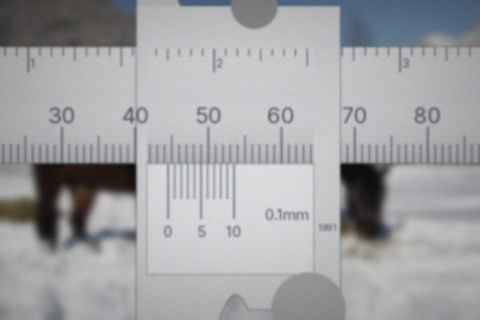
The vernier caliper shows 44.5 mm
